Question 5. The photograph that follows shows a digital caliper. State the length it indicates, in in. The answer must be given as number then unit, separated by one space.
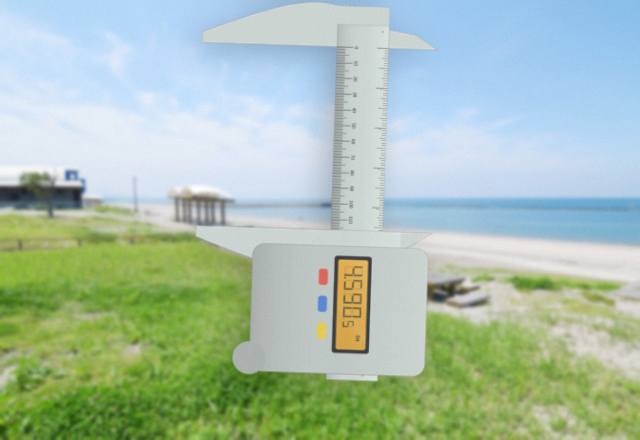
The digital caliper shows 4.5905 in
